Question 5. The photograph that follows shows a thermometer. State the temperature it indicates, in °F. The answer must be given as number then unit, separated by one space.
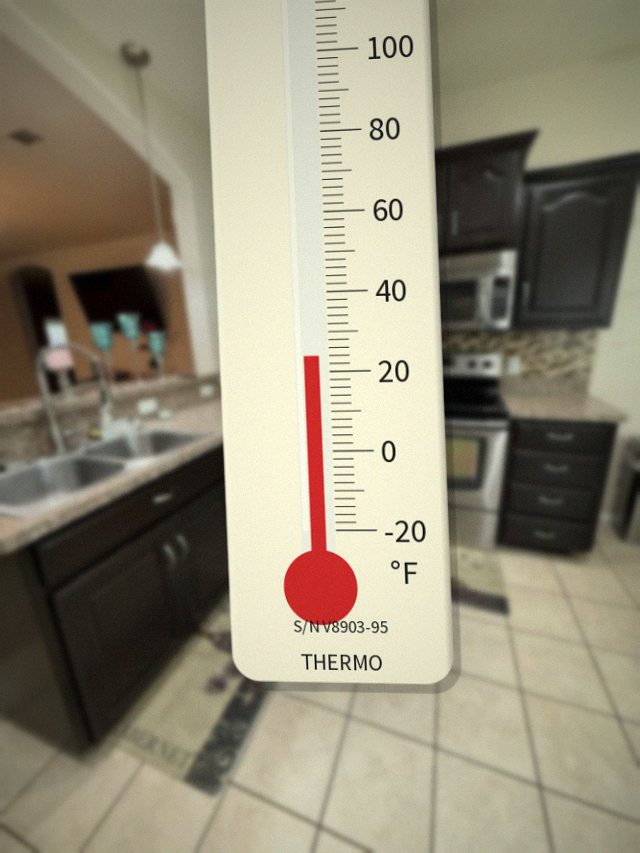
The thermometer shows 24 °F
